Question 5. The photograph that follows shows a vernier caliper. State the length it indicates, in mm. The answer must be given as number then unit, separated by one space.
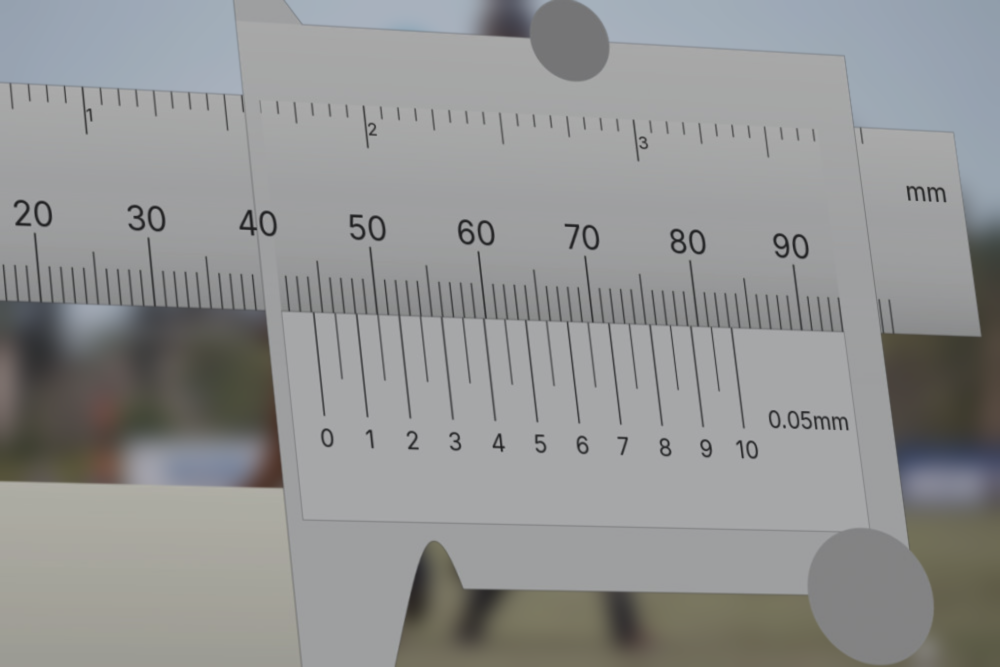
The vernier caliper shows 44.2 mm
